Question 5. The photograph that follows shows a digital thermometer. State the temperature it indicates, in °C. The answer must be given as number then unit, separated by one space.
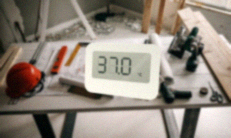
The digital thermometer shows 37.0 °C
